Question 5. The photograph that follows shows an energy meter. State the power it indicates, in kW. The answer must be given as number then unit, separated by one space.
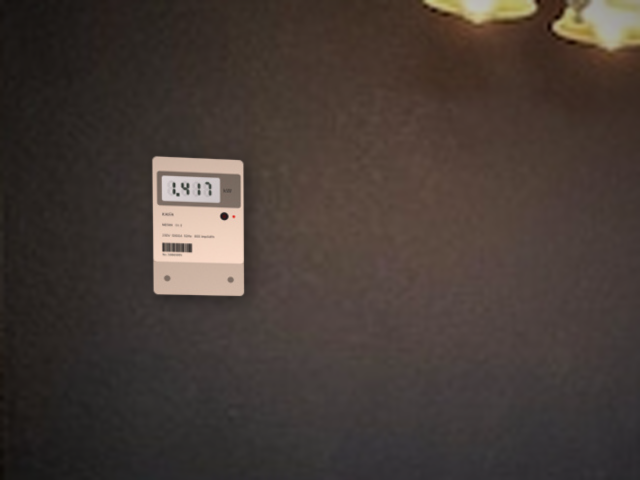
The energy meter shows 1.417 kW
